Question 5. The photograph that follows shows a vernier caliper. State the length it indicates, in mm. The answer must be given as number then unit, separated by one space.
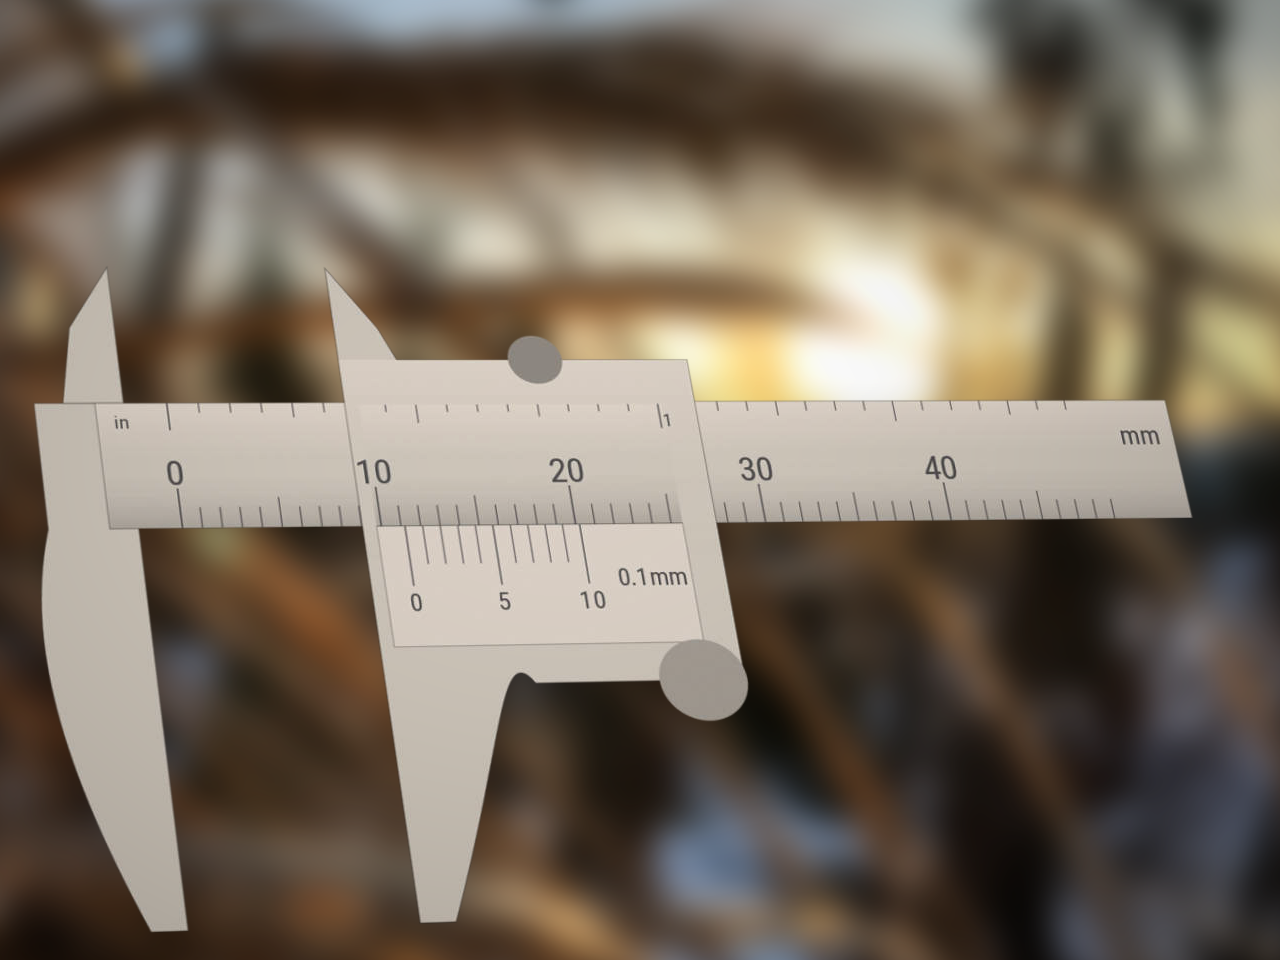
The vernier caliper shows 11.2 mm
